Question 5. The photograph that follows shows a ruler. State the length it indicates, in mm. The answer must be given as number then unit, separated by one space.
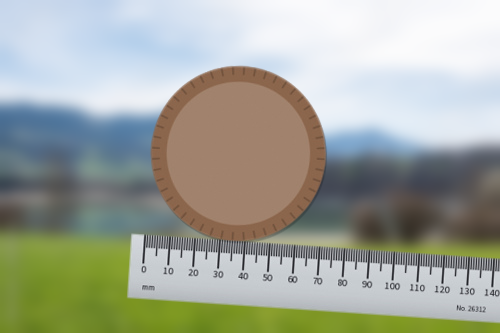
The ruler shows 70 mm
